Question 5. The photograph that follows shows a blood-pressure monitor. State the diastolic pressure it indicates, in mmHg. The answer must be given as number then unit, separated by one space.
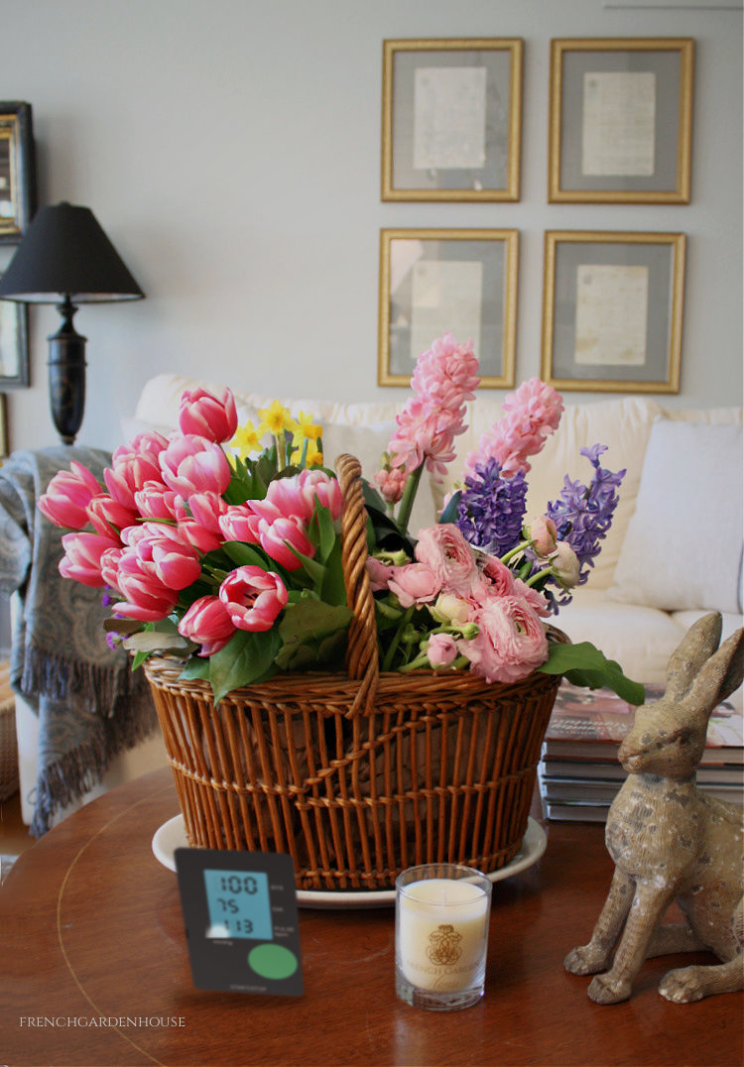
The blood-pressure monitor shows 75 mmHg
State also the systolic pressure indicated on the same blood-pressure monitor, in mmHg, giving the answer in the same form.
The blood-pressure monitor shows 100 mmHg
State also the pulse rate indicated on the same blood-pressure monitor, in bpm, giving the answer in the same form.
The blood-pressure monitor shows 113 bpm
